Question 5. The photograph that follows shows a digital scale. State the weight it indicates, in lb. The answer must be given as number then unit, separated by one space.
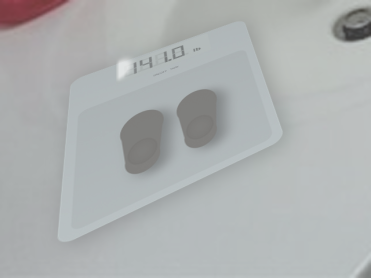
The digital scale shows 141.0 lb
